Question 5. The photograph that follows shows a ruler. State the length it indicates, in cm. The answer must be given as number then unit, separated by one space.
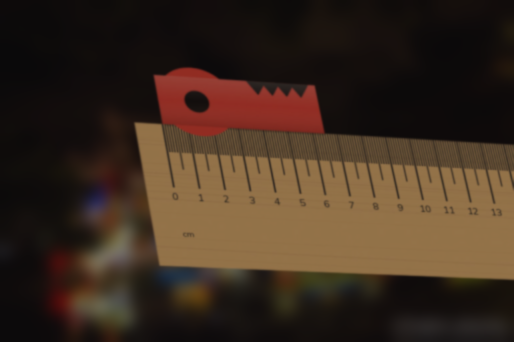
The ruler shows 6.5 cm
